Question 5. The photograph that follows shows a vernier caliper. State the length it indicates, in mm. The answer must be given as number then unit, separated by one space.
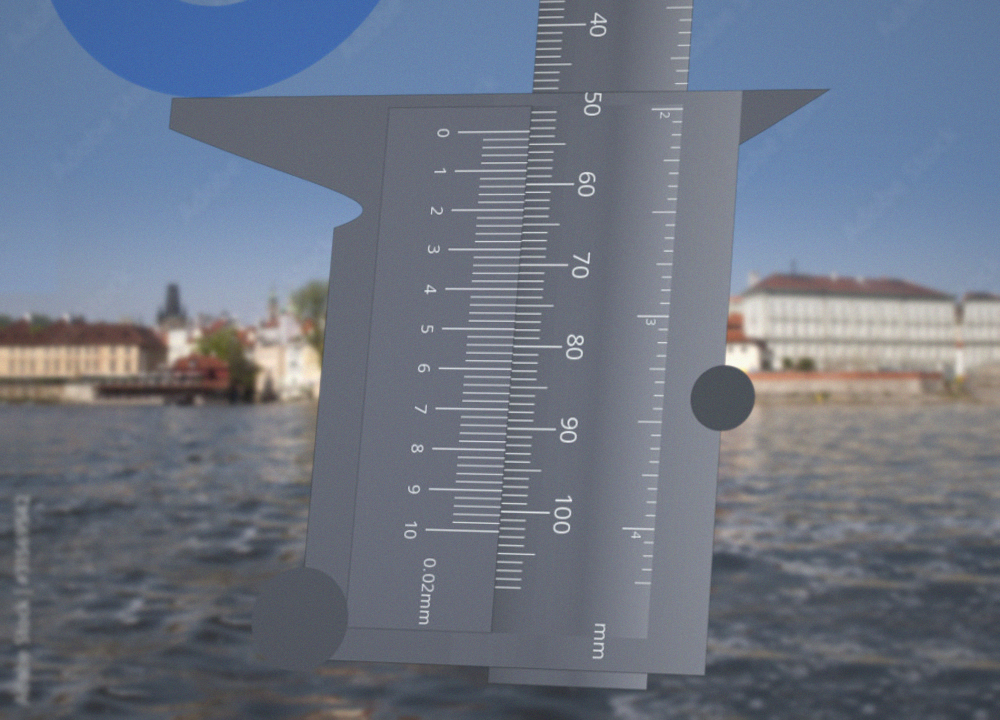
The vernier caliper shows 53.4 mm
